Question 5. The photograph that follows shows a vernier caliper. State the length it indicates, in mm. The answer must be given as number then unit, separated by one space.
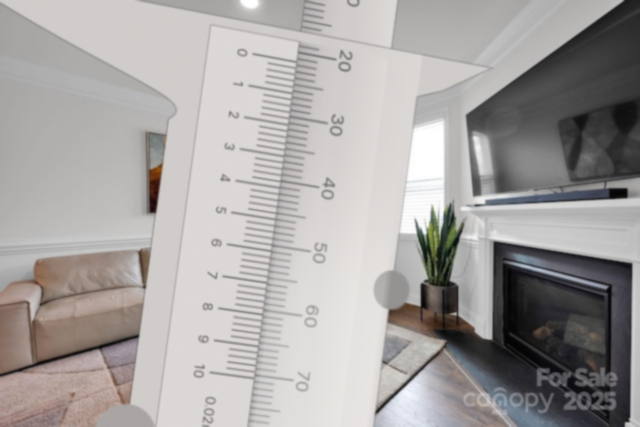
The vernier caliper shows 21.5 mm
